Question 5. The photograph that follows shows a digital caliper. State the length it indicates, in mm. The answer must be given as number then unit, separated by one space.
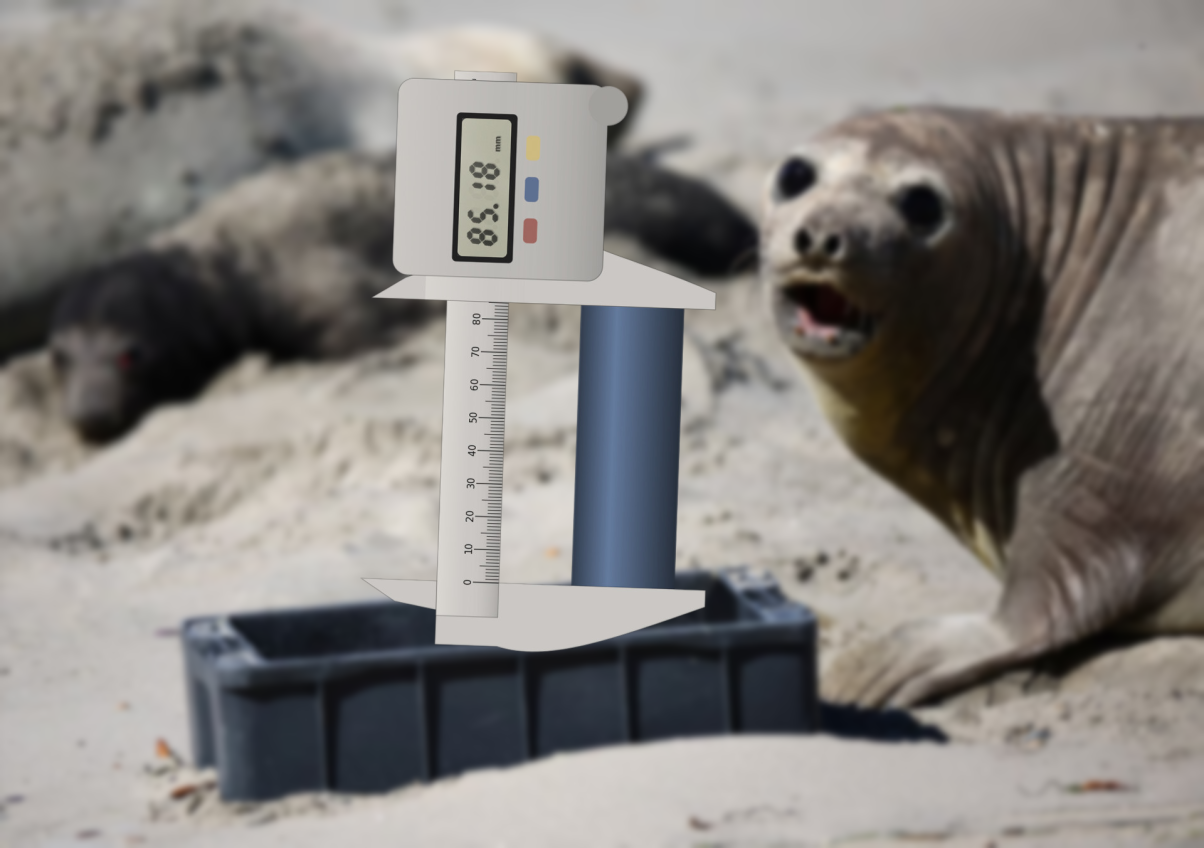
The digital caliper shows 85.18 mm
